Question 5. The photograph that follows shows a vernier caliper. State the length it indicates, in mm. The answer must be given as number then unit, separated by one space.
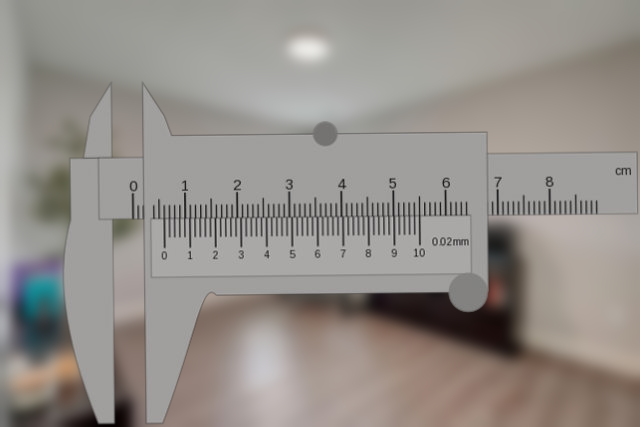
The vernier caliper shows 6.0 mm
